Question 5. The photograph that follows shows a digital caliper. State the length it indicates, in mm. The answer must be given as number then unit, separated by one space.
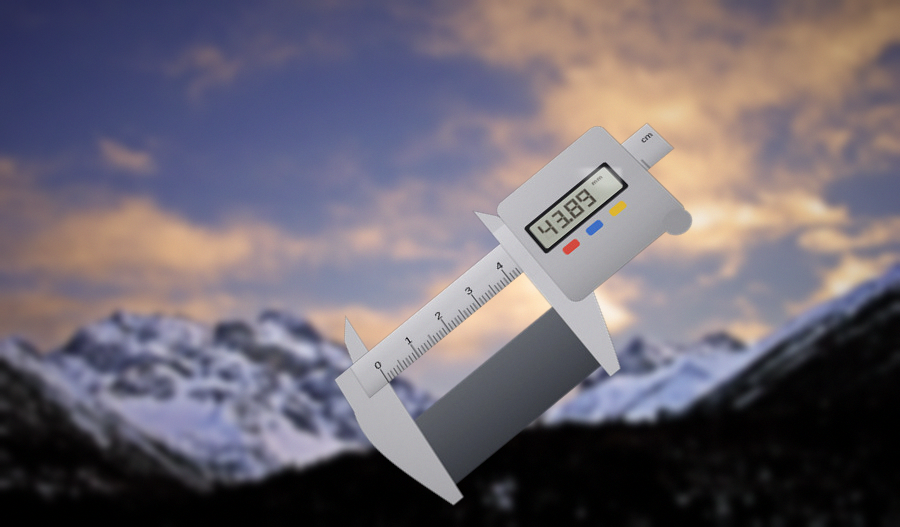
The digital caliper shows 43.89 mm
